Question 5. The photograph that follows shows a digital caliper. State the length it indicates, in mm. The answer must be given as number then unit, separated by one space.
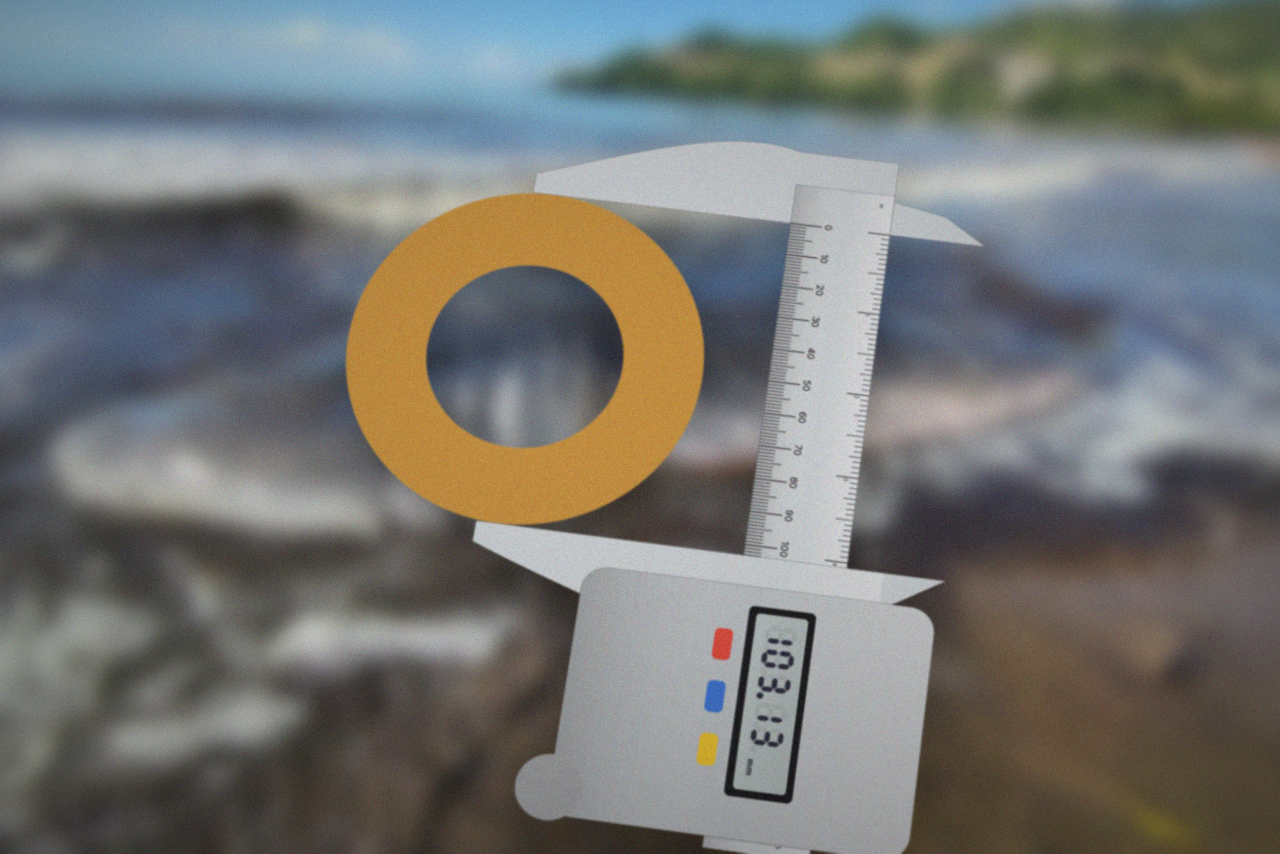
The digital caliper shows 103.13 mm
